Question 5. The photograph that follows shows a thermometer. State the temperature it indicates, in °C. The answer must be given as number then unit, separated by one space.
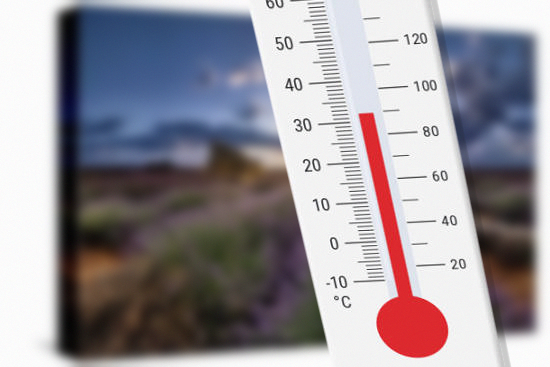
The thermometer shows 32 °C
